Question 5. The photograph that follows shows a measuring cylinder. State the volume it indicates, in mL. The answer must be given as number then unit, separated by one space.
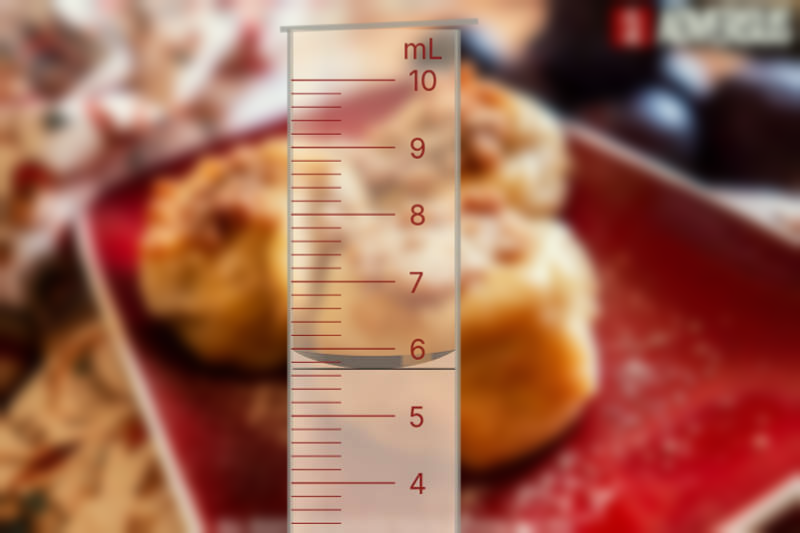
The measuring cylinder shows 5.7 mL
